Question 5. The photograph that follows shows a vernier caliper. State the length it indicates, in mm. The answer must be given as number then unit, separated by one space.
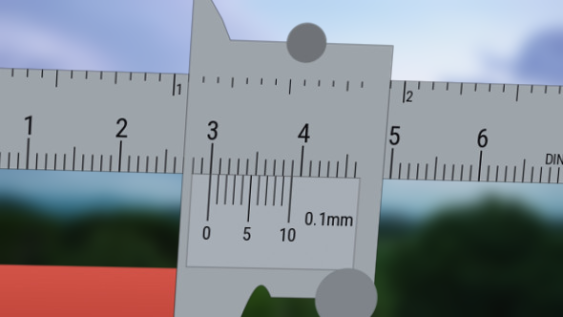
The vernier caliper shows 30.0 mm
